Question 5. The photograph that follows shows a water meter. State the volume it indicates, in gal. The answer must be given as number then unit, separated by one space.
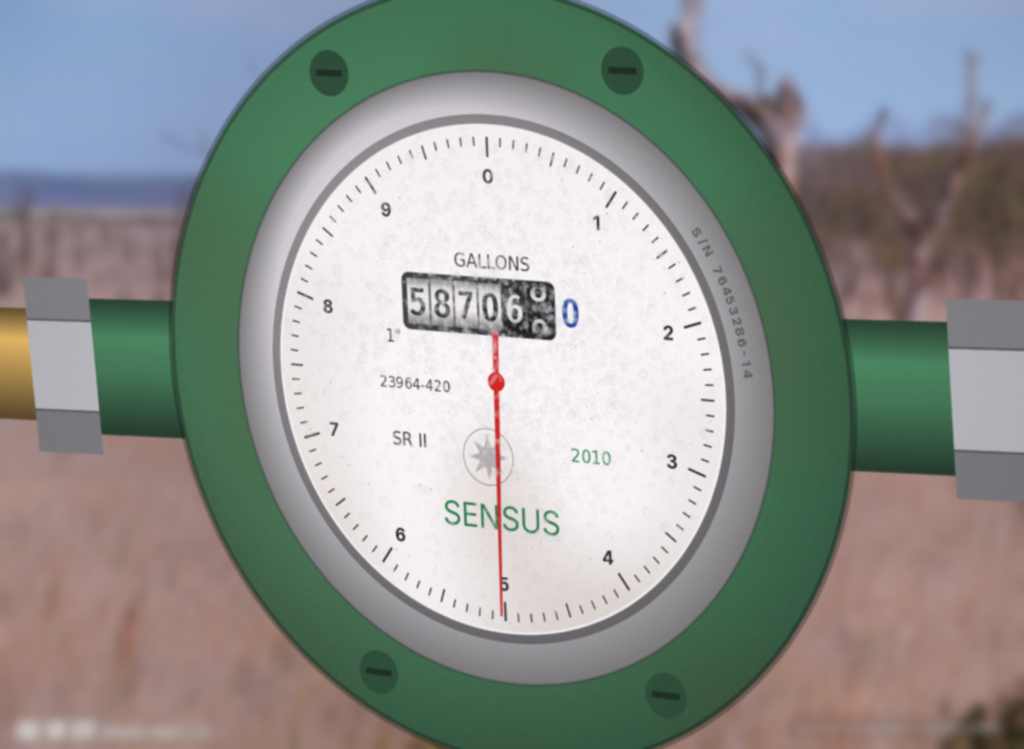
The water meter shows 5870685.0 gal
